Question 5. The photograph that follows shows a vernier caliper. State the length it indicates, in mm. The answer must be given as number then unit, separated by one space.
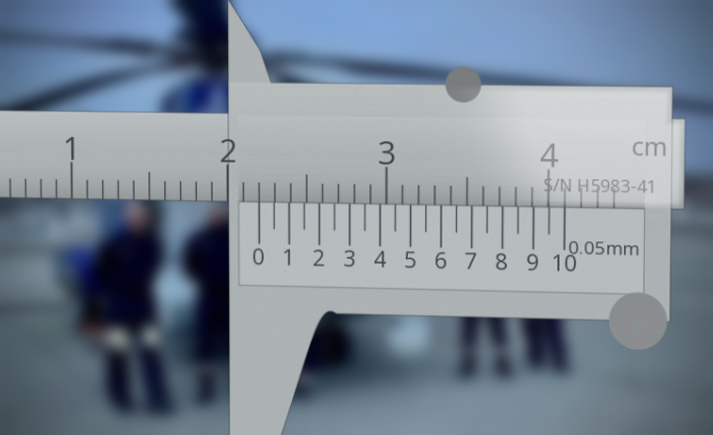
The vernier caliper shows 22.0 mm
